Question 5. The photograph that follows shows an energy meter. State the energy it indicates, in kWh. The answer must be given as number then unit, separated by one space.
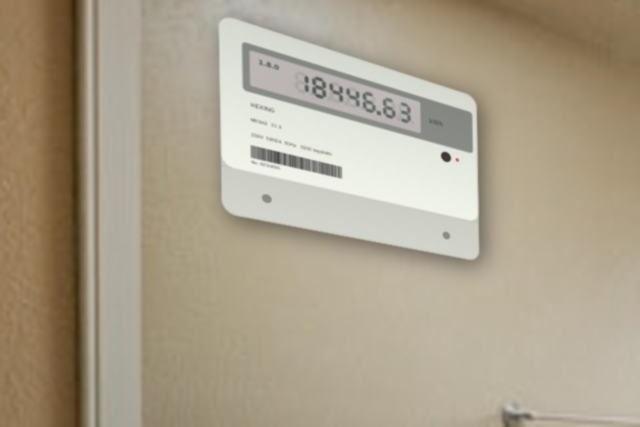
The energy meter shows 18446.63 kWh
